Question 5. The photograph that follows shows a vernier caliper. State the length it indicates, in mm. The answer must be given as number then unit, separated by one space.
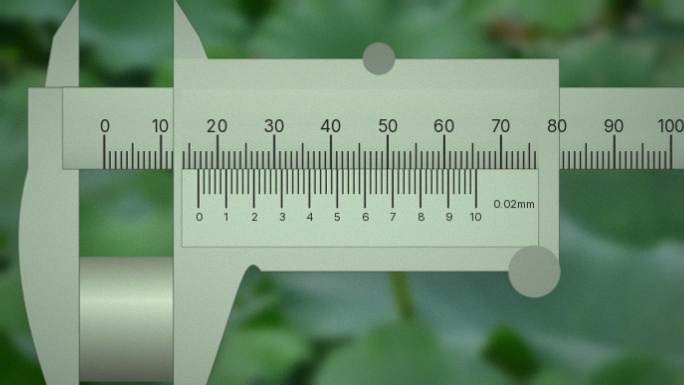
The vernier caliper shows 16.6 mm
